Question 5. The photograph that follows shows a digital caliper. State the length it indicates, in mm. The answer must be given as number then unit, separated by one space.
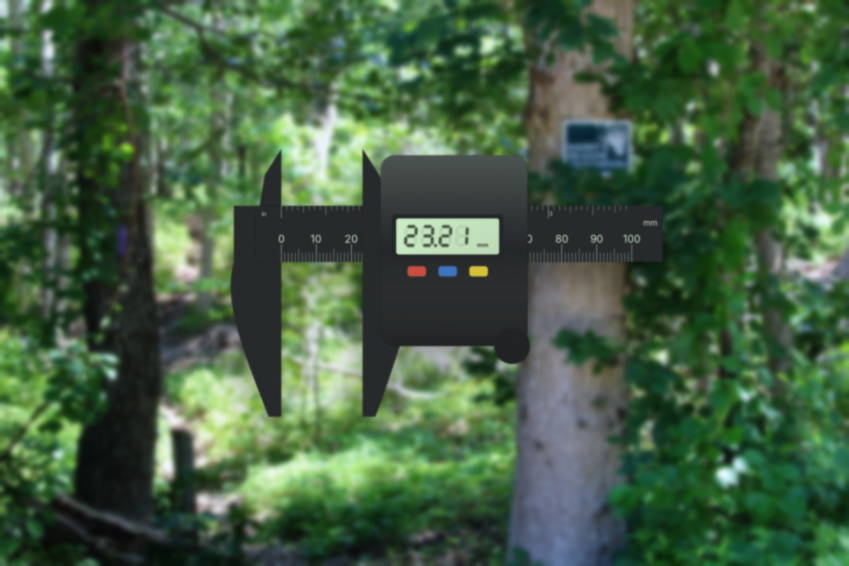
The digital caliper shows 23.21 mm
